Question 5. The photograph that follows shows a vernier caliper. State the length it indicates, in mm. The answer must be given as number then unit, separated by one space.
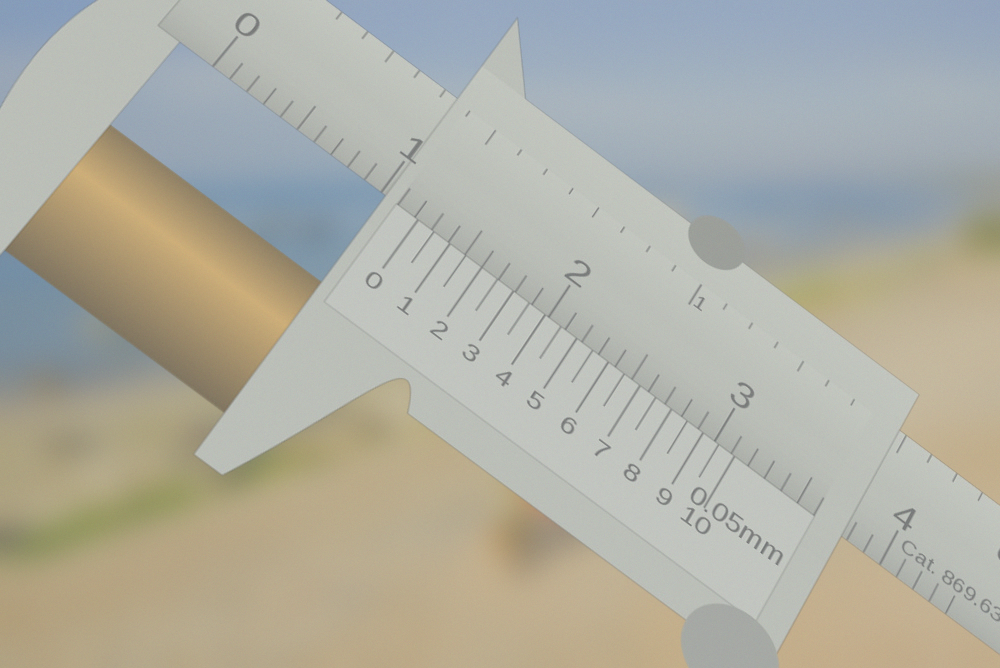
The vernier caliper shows 12.2 mm
